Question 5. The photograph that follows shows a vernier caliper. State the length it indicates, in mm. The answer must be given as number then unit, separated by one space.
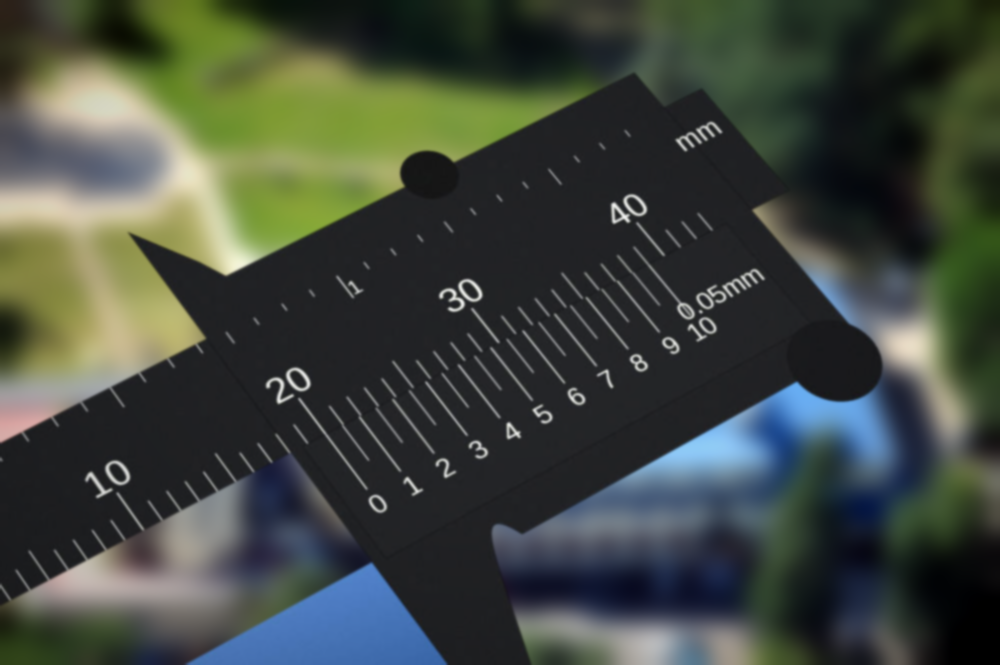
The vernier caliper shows 20.0 mm
